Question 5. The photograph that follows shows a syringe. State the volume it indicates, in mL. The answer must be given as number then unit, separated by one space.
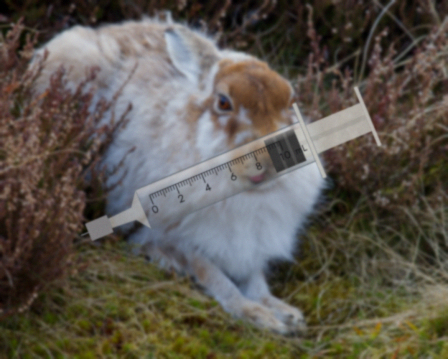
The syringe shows 9 mL
